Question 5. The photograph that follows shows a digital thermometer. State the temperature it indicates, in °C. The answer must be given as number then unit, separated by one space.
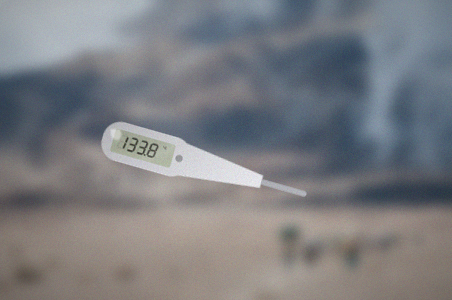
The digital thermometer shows 133.8 °C
